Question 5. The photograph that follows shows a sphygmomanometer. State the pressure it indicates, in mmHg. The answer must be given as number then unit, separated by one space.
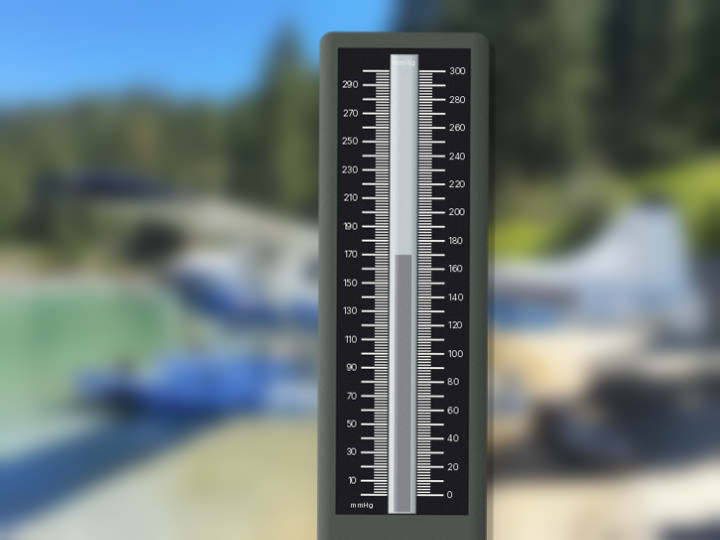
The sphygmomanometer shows 170 mmHg
